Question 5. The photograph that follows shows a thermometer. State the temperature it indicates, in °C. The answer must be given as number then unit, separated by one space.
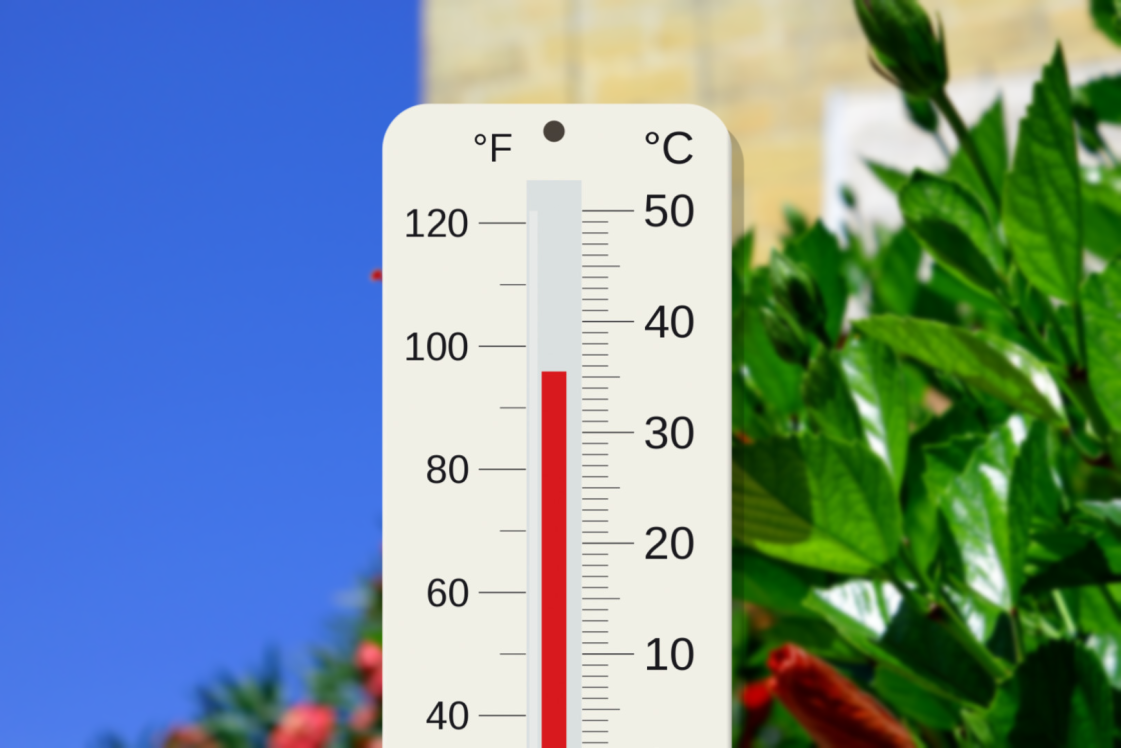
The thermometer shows 35.5 °C
